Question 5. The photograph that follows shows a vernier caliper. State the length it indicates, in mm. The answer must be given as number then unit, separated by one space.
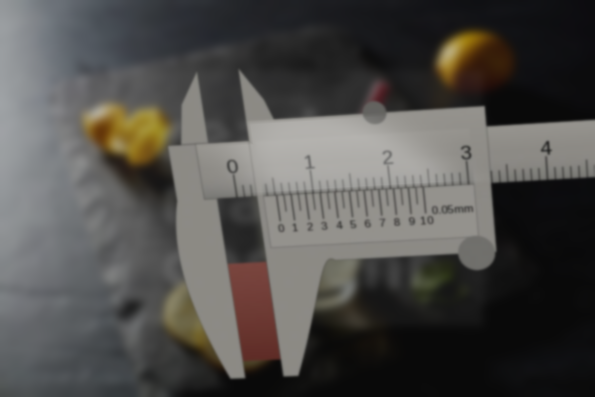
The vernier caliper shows 5.2 mm
